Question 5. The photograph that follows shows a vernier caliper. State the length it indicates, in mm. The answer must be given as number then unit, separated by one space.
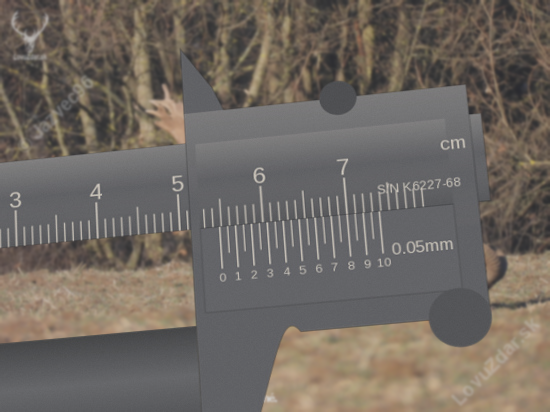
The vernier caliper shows 54.8 mm
